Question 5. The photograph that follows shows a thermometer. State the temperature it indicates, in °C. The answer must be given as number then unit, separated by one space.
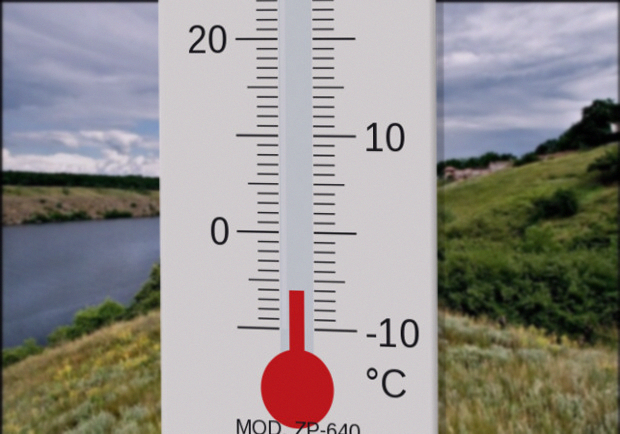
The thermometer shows -6 °C
